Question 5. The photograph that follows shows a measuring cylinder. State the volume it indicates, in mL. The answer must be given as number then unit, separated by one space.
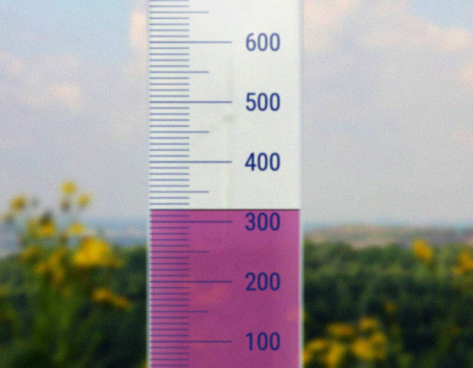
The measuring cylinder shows 320 mL
